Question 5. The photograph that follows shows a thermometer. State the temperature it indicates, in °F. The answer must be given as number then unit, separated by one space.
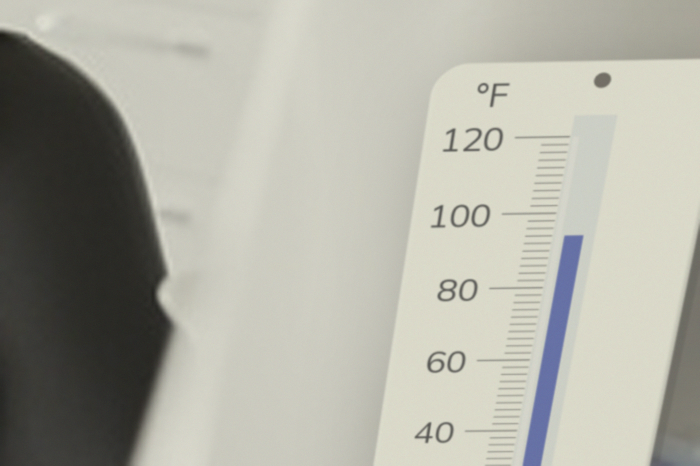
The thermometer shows 94 °F
